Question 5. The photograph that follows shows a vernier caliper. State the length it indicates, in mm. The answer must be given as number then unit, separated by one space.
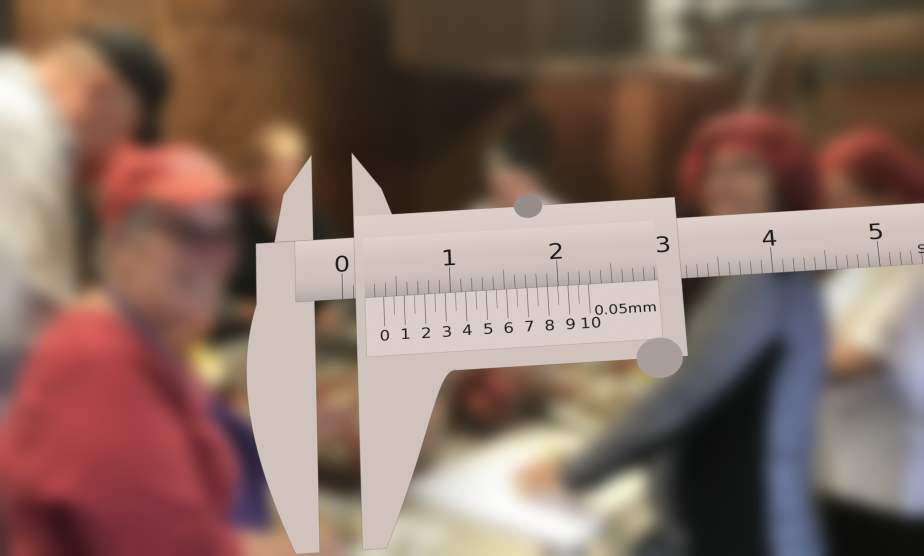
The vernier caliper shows 3.8 mm
